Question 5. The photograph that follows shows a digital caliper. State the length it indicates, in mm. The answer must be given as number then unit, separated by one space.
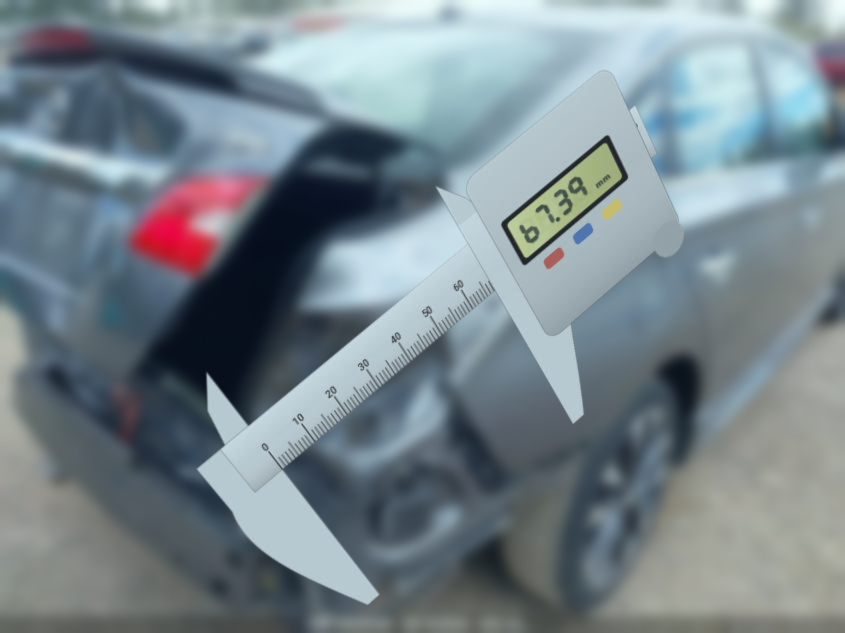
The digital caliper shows 67.39 mm
